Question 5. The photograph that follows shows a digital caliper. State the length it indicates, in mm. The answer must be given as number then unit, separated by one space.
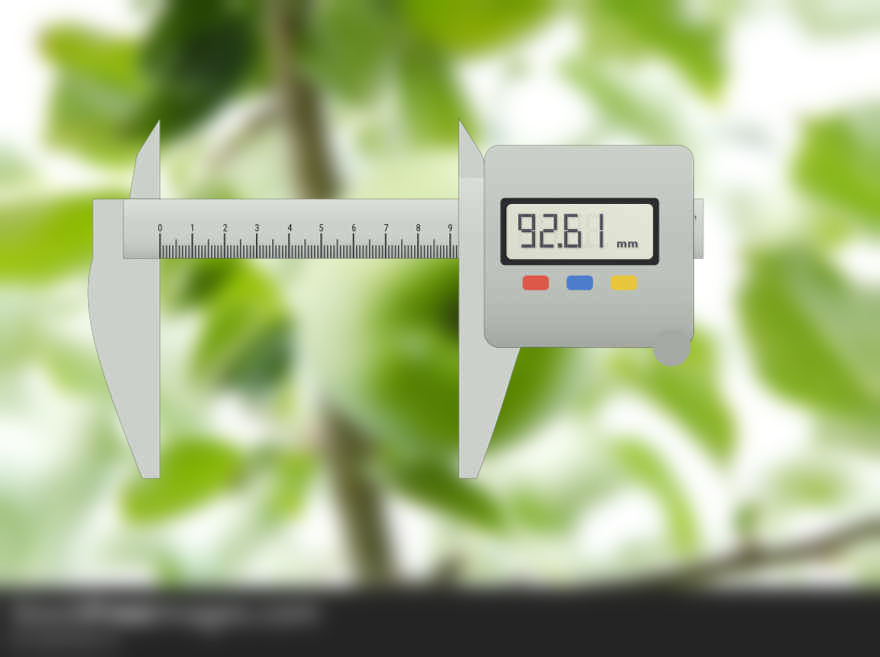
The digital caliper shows 92.61 mm
